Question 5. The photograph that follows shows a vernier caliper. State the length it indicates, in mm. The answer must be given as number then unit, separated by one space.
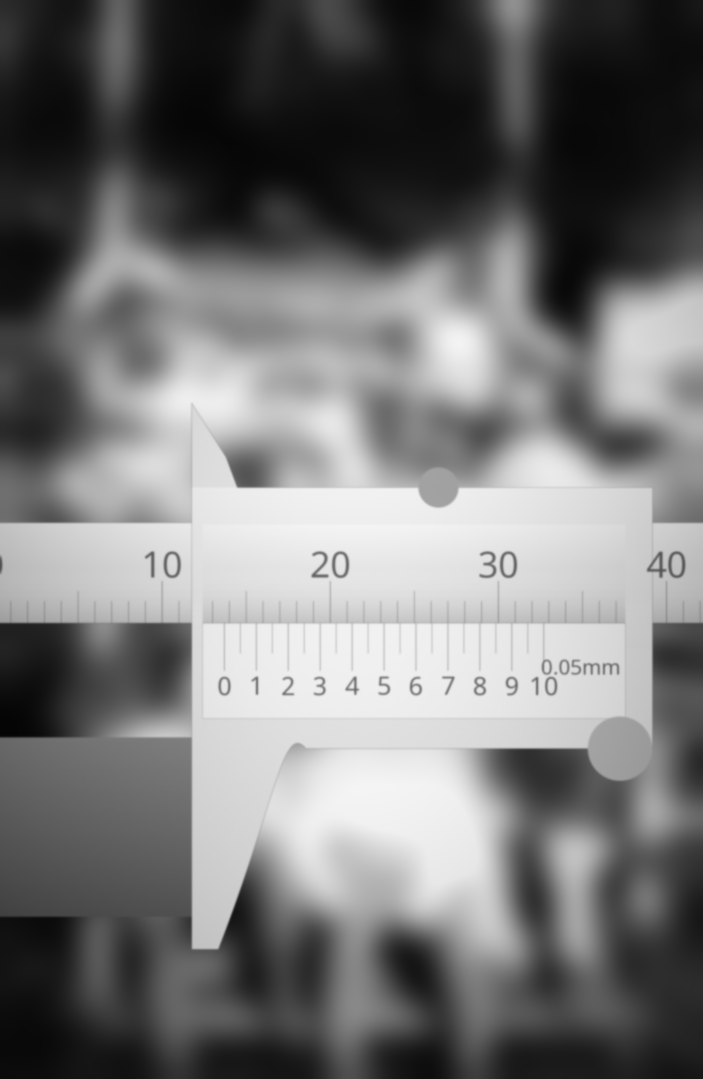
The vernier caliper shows 13.7 mm
